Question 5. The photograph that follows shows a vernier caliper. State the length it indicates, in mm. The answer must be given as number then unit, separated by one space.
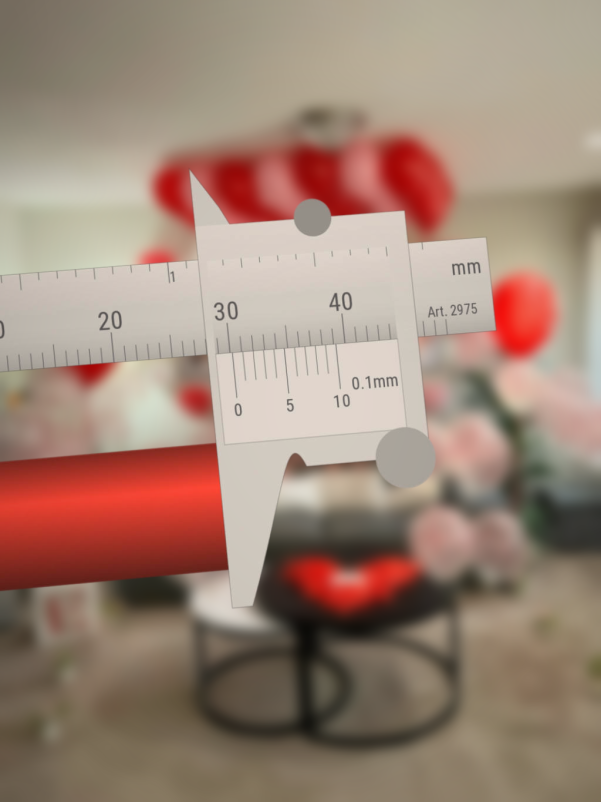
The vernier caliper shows 30.2 mm
